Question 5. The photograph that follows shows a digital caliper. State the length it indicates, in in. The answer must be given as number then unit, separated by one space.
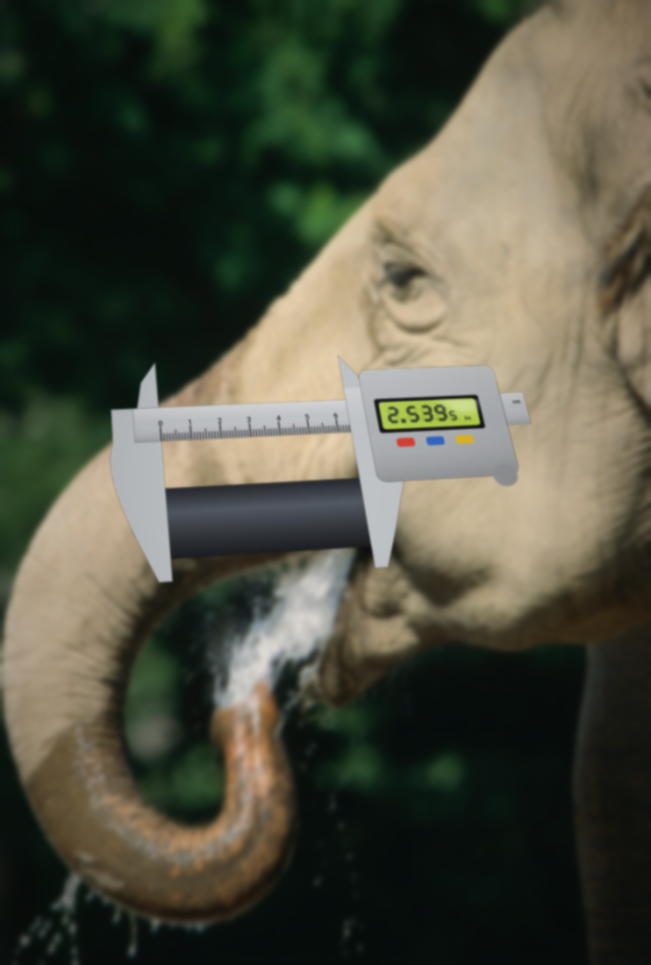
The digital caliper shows 2.5395 in
